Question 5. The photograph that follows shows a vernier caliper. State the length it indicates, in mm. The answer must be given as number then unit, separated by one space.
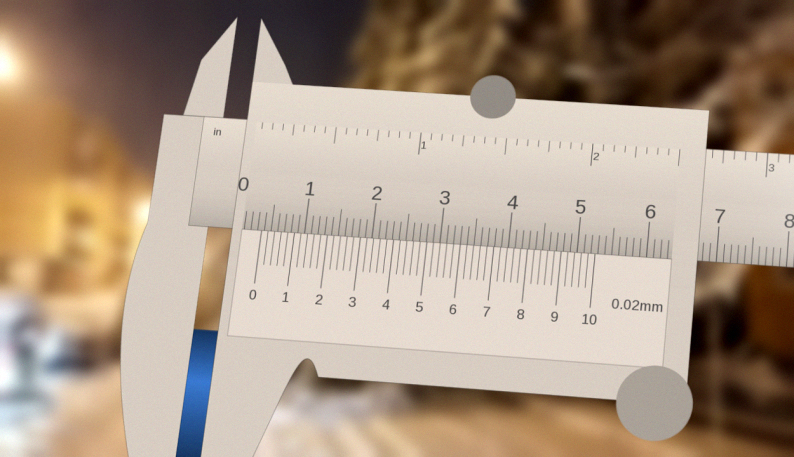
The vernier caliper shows 3.6 mm
